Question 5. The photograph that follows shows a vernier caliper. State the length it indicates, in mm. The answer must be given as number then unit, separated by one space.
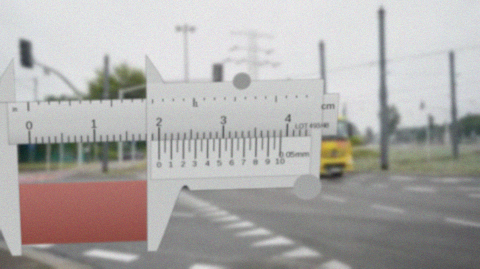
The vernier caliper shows 20.0 mm
